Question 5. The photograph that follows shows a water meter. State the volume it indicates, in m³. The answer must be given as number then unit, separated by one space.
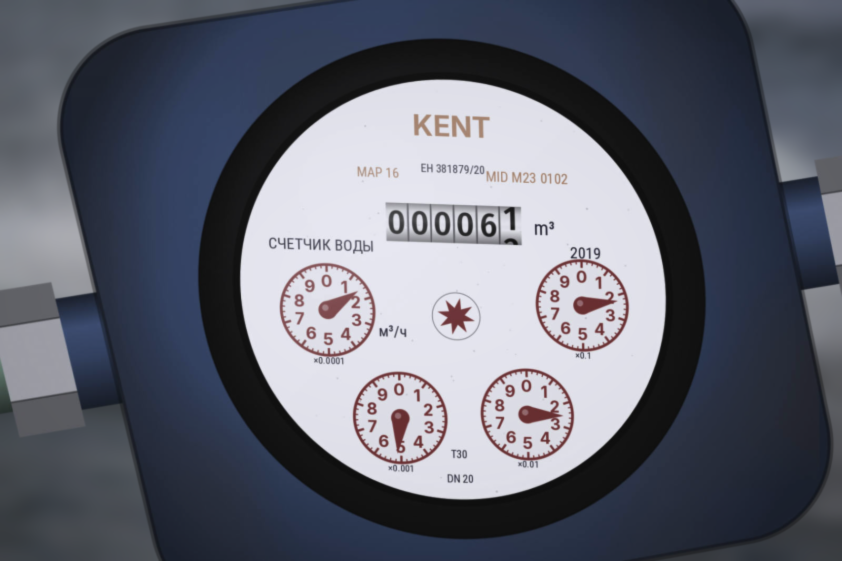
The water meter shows 61.2251 m³
